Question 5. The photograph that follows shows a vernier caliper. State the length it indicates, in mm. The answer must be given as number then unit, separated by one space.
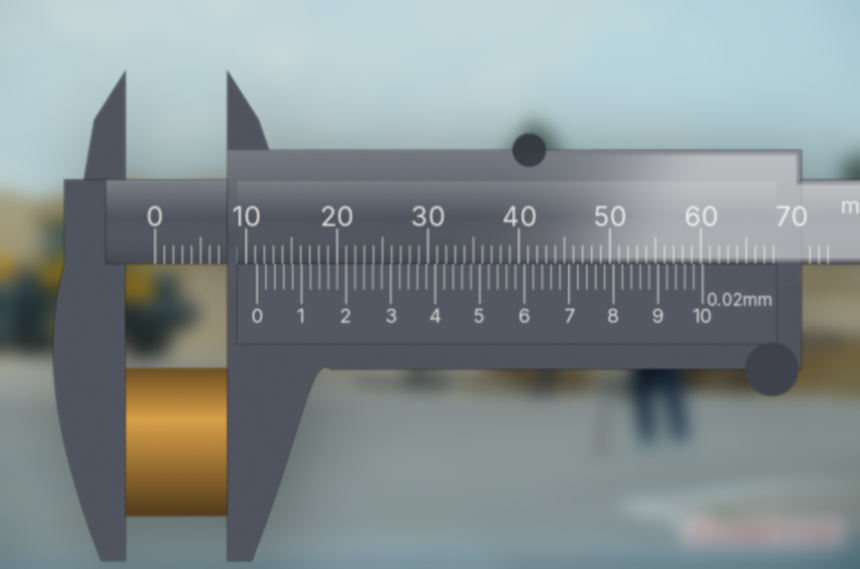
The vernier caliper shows 11.2 mm
